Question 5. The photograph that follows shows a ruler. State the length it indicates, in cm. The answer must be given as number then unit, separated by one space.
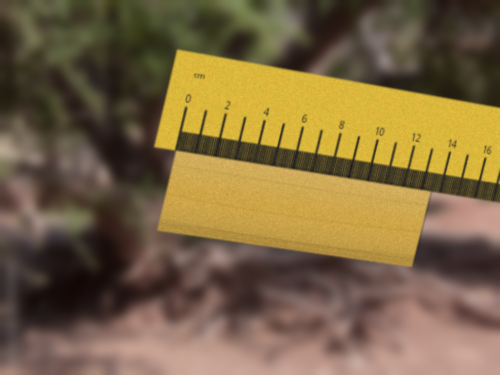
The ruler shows 13.5 cm
